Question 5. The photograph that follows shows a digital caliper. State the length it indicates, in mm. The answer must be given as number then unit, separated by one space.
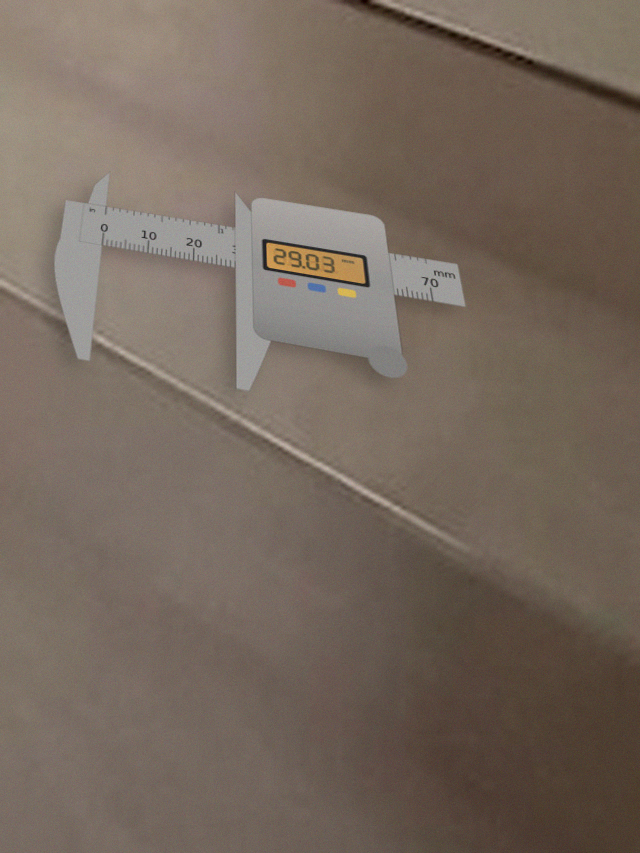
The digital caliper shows 29.03 mm
